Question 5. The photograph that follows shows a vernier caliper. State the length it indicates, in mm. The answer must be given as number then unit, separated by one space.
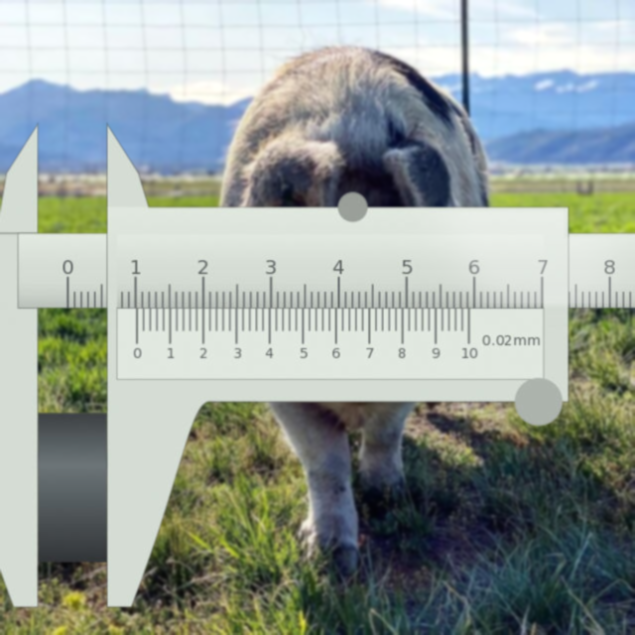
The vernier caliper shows 10.2 mm
